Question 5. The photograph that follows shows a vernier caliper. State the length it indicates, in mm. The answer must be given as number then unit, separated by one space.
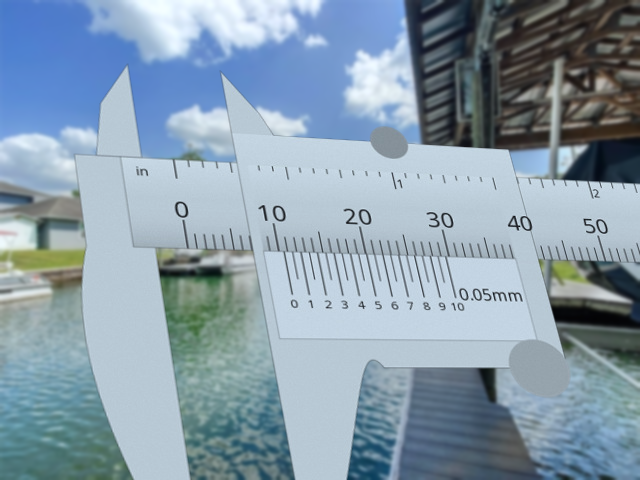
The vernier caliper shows 10.6 mm
